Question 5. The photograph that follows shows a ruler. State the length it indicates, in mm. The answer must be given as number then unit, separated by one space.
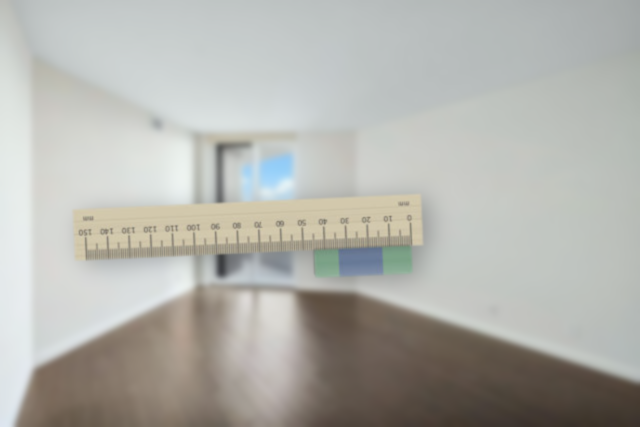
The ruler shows 45 mm
